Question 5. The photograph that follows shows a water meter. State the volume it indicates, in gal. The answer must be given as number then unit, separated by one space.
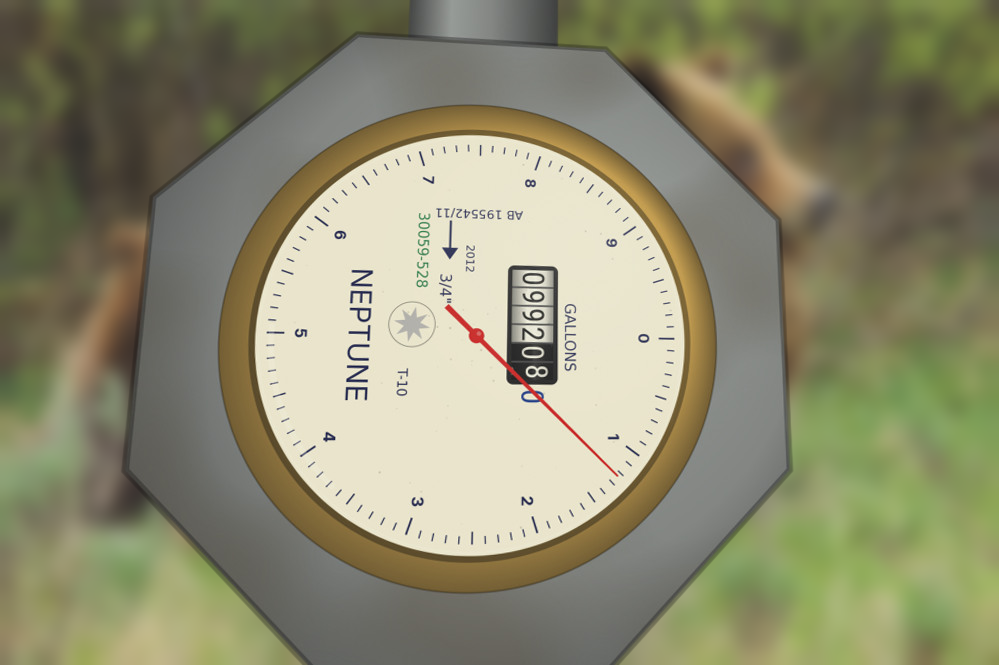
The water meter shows 992081.2 gal
